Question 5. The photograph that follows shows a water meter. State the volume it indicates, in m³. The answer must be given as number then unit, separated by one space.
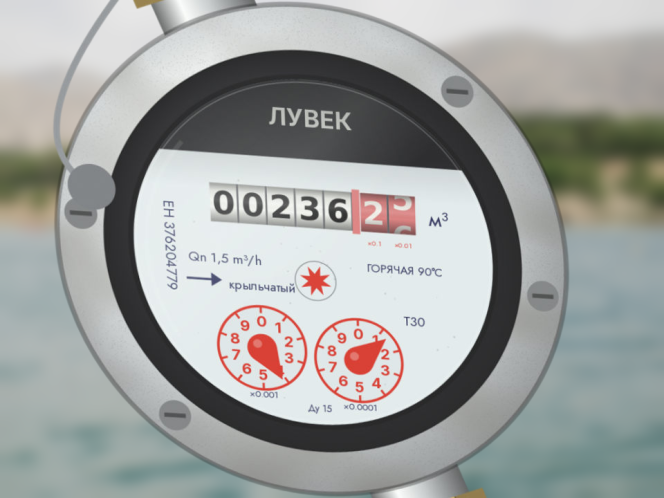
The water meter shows 236.2541 m³
